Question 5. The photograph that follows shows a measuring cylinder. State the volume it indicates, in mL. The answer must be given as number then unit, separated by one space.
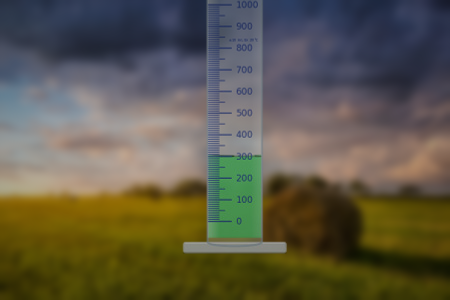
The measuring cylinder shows 300 mL
